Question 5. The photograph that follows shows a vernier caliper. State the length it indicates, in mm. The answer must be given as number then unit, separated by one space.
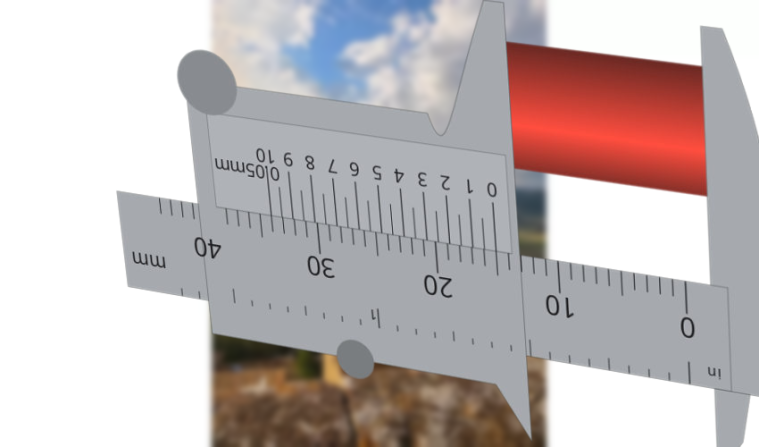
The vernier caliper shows 15.0 mm
